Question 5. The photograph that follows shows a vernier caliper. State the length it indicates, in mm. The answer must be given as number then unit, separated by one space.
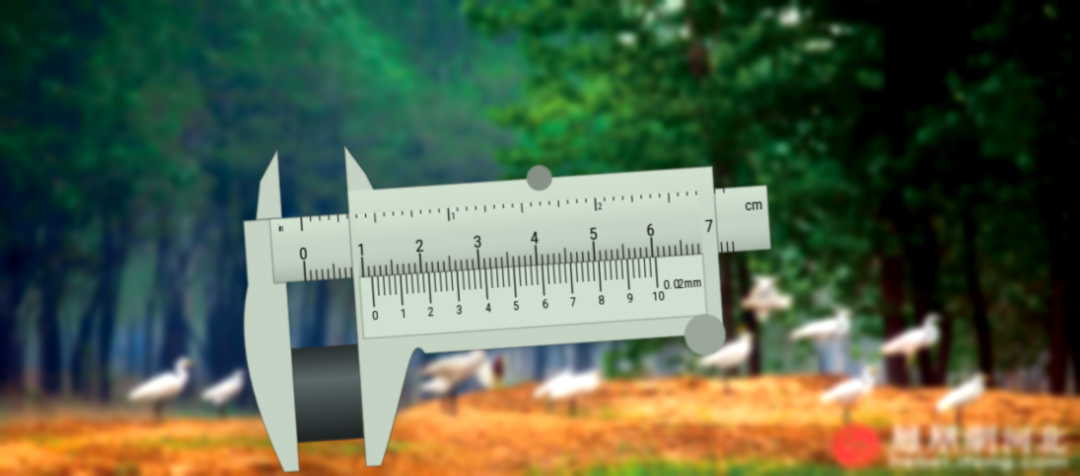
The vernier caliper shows 11.5 mm
